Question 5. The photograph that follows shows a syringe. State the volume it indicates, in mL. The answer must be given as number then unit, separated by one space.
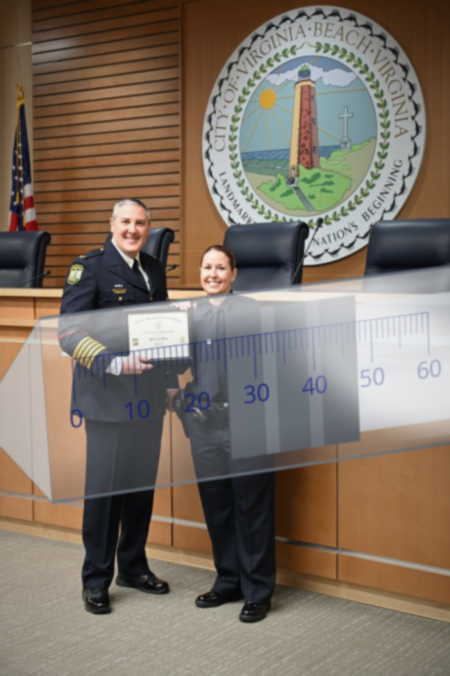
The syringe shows 25 mL
